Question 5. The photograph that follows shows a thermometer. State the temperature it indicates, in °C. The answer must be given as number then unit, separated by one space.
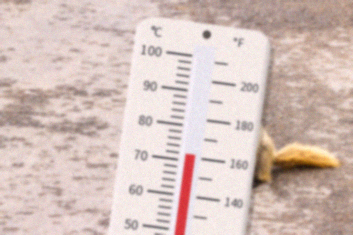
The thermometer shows 72 °C
